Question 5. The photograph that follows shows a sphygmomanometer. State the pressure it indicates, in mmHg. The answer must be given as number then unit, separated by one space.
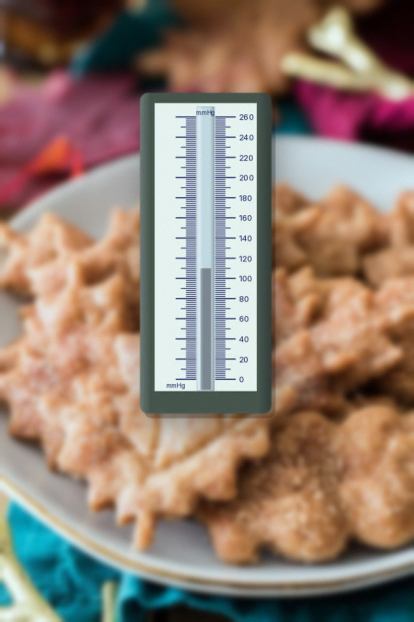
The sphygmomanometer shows 110 mmHg
